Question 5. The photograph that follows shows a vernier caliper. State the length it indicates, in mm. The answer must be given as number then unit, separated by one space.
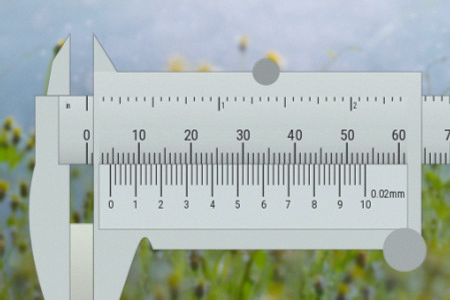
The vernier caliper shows 4.5 mm
